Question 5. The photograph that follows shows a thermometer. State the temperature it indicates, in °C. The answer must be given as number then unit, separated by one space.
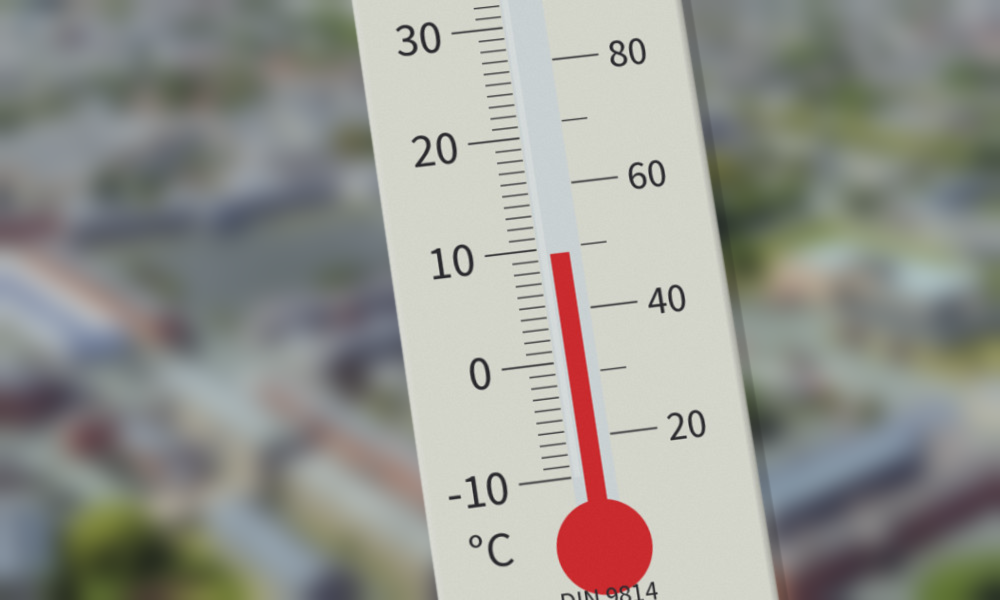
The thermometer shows 9.5 °C
